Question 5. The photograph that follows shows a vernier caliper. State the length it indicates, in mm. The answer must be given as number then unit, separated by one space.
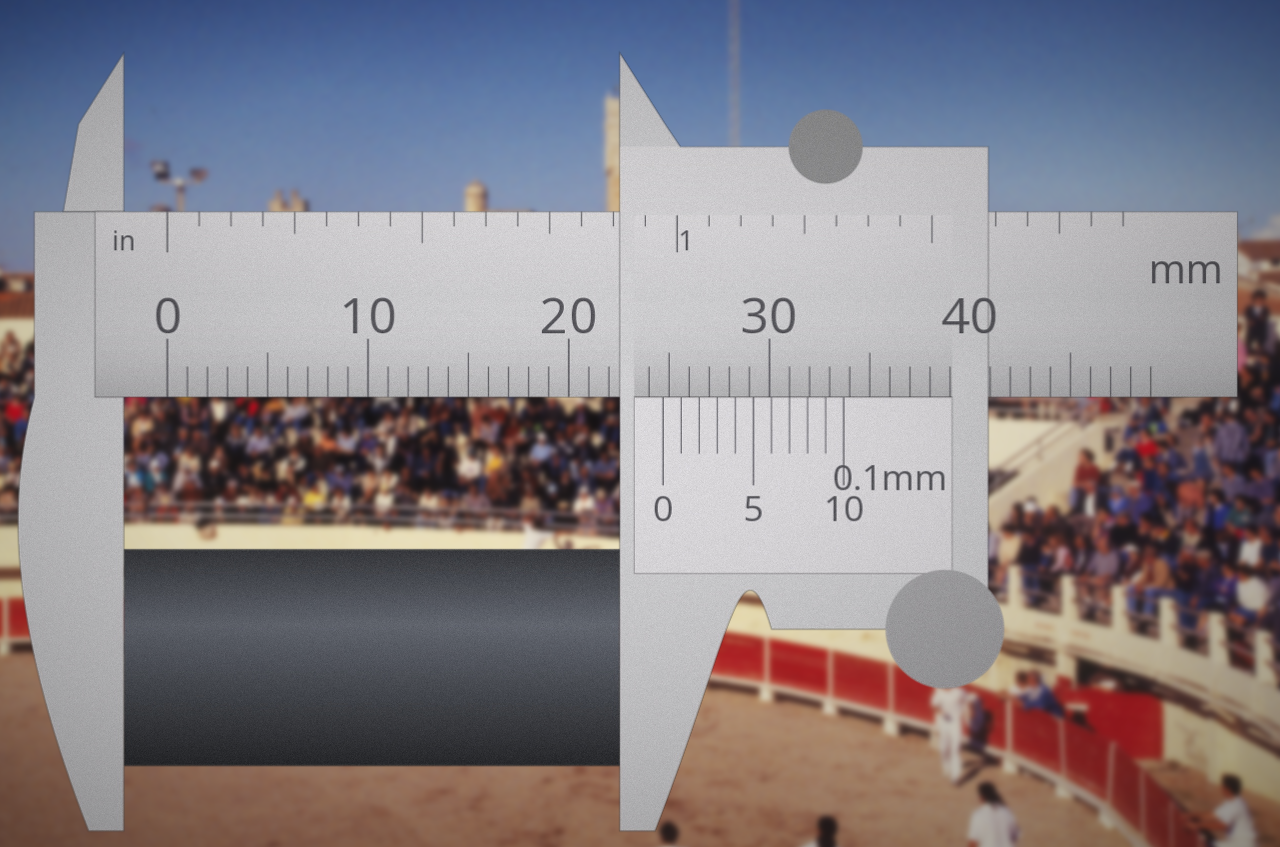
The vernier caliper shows 24.7 mm
